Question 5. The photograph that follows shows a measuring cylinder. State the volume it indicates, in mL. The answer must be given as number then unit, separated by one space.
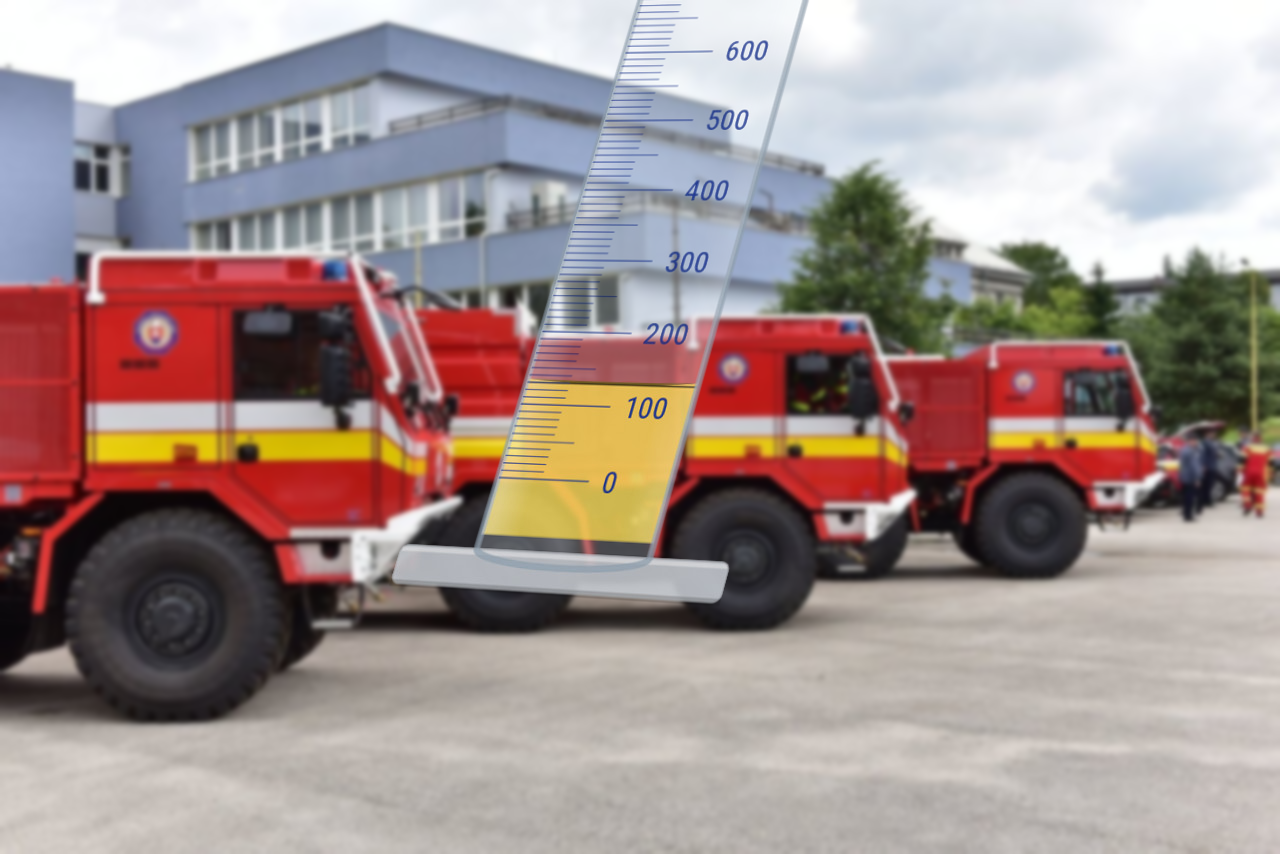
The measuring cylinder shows 130 mL
